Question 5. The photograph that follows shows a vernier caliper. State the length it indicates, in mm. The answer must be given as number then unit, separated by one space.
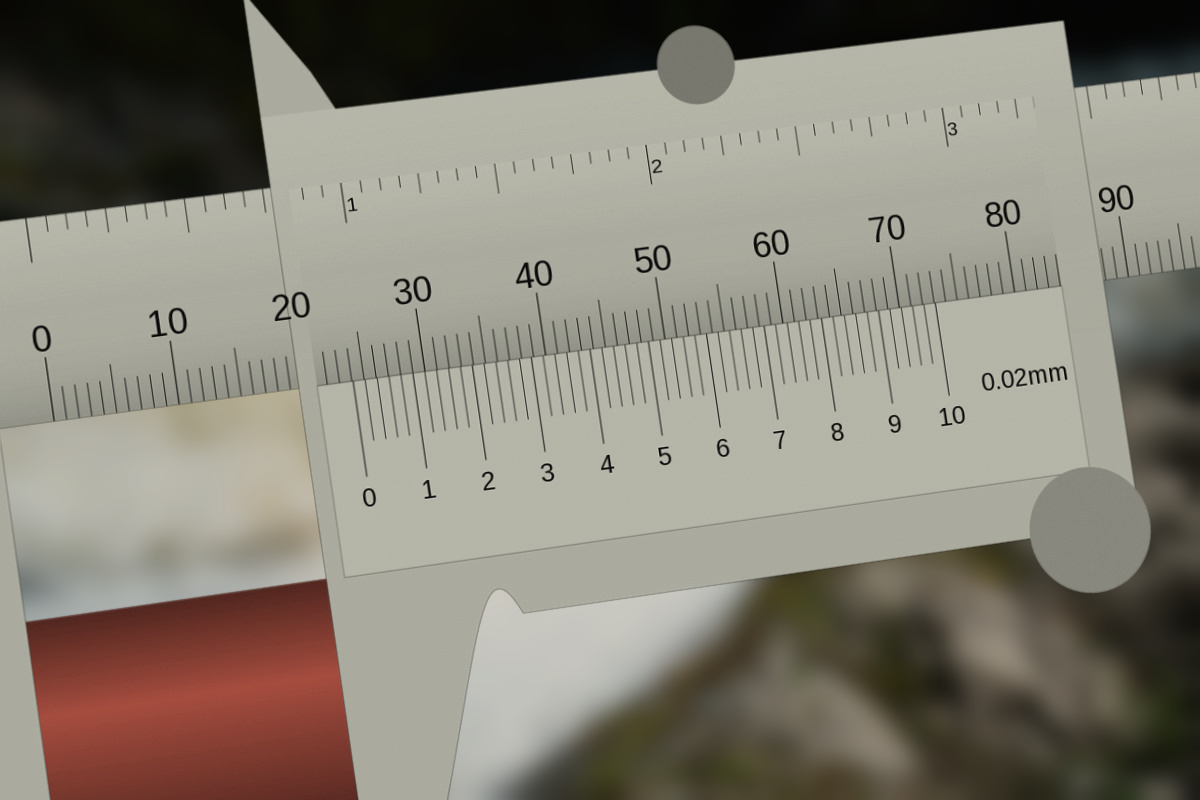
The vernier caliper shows 24.1 mm
